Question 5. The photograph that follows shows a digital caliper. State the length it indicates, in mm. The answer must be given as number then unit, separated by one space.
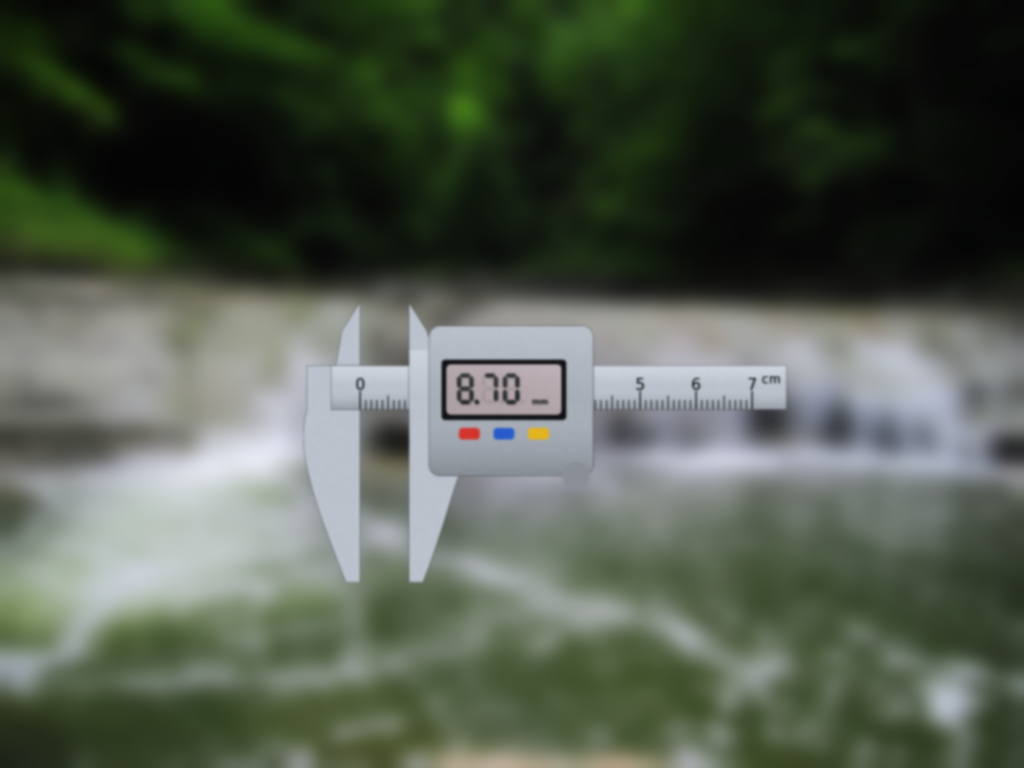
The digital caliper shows 8.70 mm
